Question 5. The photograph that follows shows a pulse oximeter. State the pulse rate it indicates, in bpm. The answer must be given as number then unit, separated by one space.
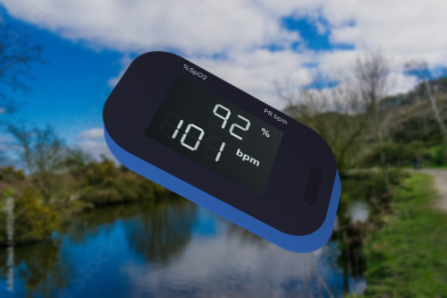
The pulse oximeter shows 101 bpm
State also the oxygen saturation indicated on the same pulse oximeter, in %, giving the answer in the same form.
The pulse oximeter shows 92 %
